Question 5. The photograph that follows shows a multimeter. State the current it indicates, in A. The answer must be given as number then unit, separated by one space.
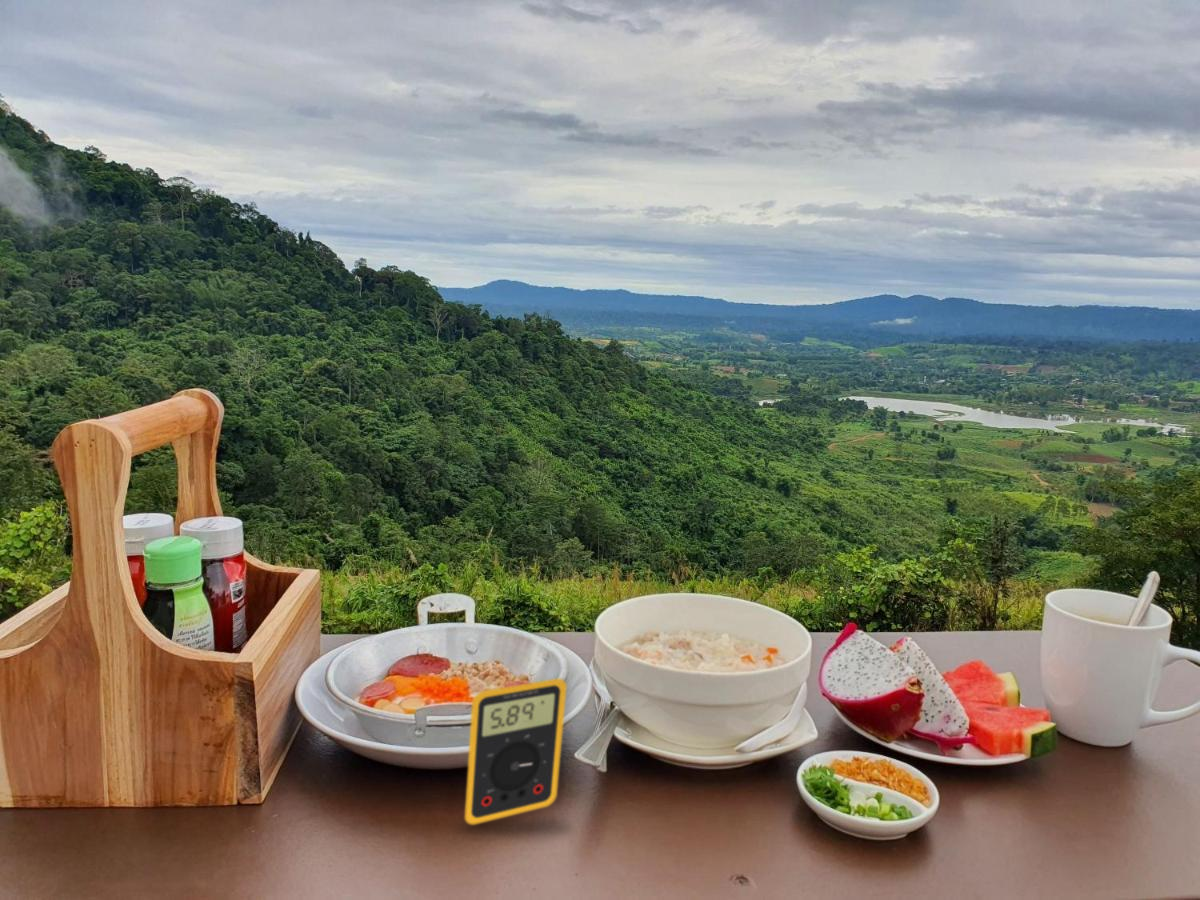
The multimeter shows 5.89 A
